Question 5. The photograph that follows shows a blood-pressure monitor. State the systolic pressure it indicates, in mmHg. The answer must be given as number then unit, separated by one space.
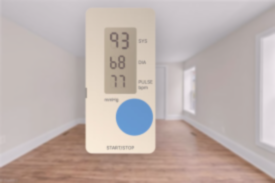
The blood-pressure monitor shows 93 mmHg
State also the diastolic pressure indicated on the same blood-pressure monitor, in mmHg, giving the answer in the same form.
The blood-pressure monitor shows 68 mmHg
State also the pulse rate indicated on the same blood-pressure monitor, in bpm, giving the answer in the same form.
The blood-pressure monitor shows 77 bpm
